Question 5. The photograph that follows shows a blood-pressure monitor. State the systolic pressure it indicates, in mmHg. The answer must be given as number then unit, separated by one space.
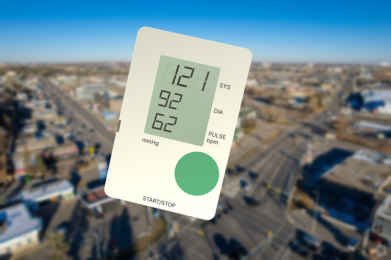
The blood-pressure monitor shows 121 mmHg
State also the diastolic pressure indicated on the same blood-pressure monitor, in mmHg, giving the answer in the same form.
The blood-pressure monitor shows 92 mmHg
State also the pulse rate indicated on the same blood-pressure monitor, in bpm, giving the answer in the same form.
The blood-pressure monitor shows 62 bpm
